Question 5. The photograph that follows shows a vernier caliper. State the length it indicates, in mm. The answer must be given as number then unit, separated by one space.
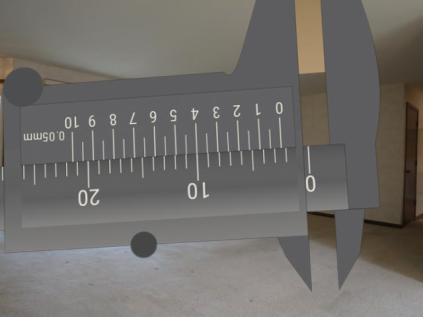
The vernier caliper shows 2.4 mm
